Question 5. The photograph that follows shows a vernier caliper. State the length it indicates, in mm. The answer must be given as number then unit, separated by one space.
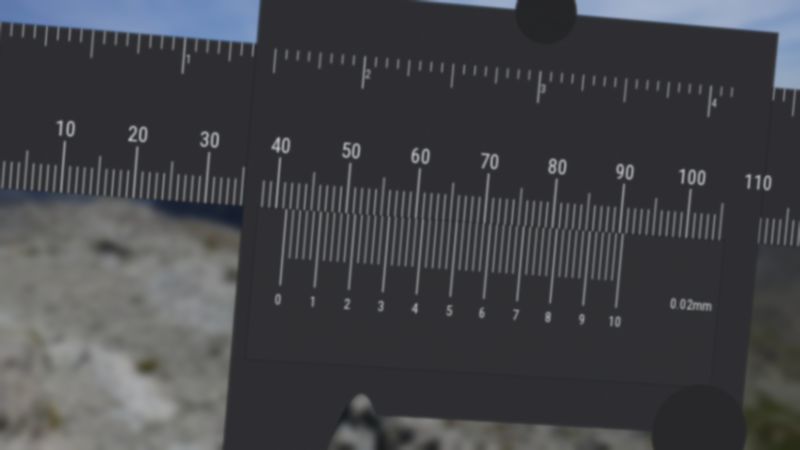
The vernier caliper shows 41.5 mm
